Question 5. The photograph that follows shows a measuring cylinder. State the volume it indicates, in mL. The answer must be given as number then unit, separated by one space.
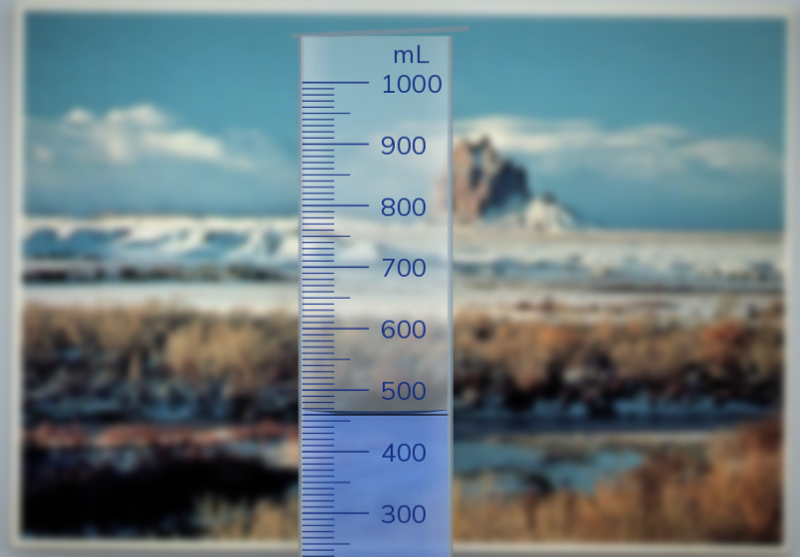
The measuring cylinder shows 460 mL
